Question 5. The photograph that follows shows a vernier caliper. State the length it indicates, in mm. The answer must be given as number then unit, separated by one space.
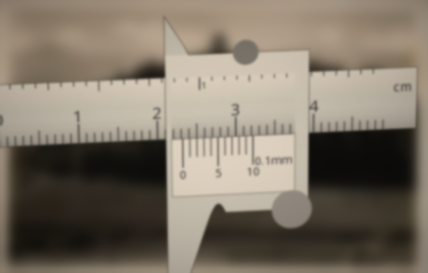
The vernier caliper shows 23.2 mm
